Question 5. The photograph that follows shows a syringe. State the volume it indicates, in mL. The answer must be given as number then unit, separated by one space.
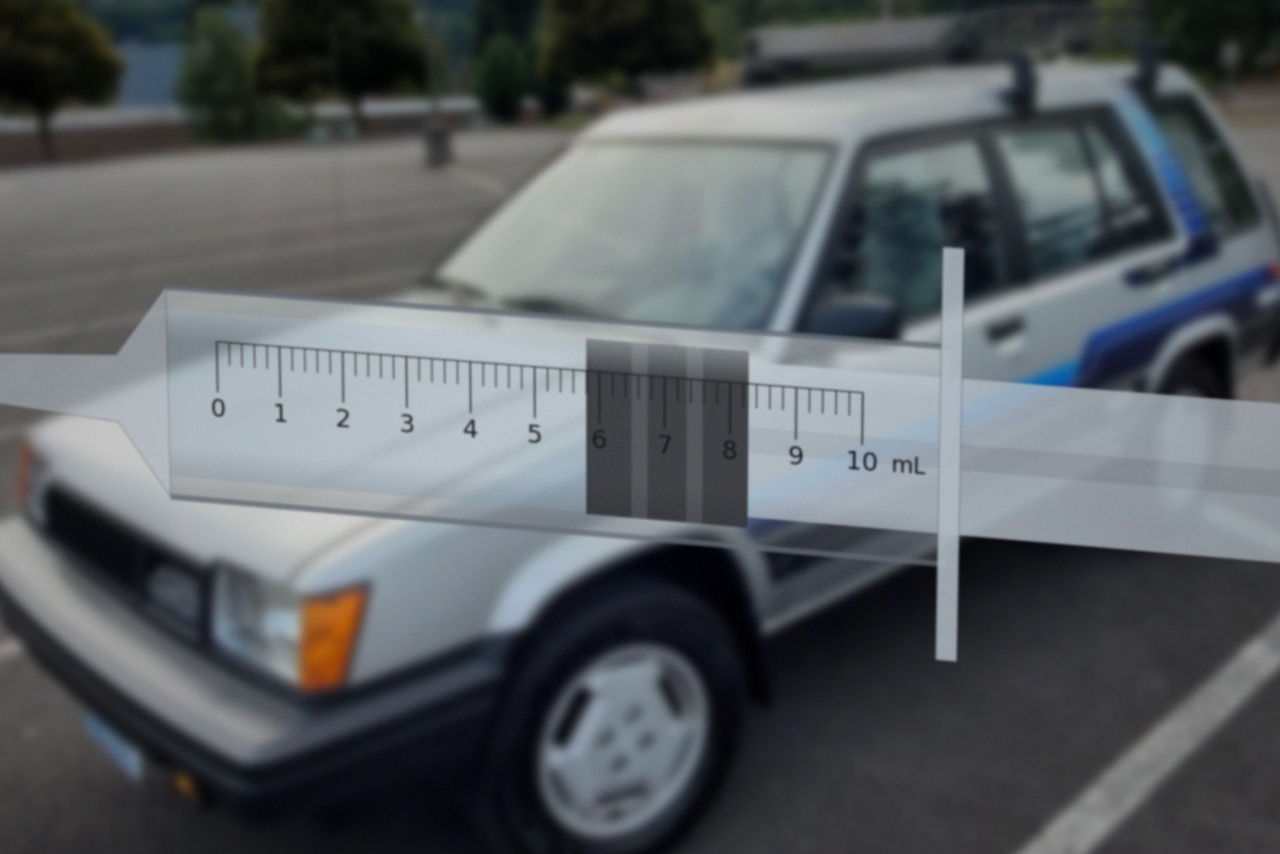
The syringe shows 5.8 mL
